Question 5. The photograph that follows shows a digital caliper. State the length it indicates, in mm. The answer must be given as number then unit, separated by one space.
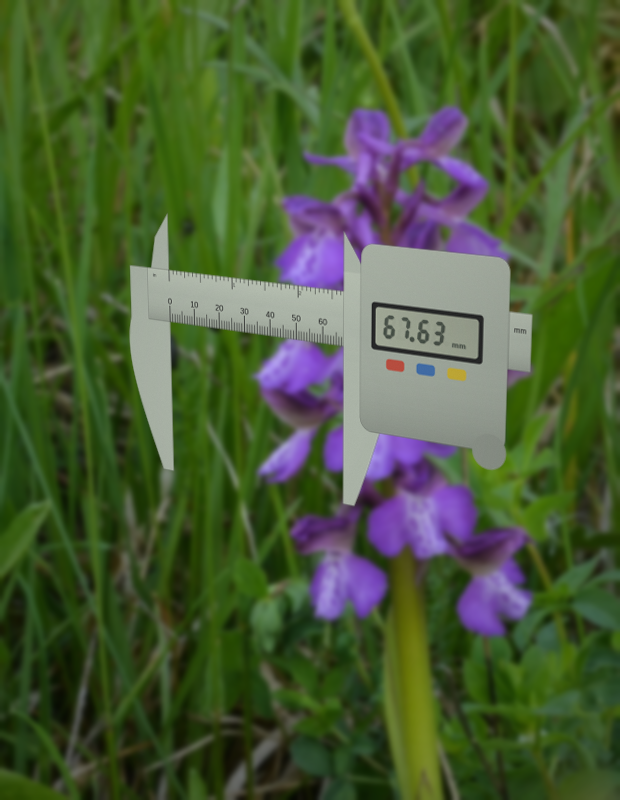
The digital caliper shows 67.63 mm
